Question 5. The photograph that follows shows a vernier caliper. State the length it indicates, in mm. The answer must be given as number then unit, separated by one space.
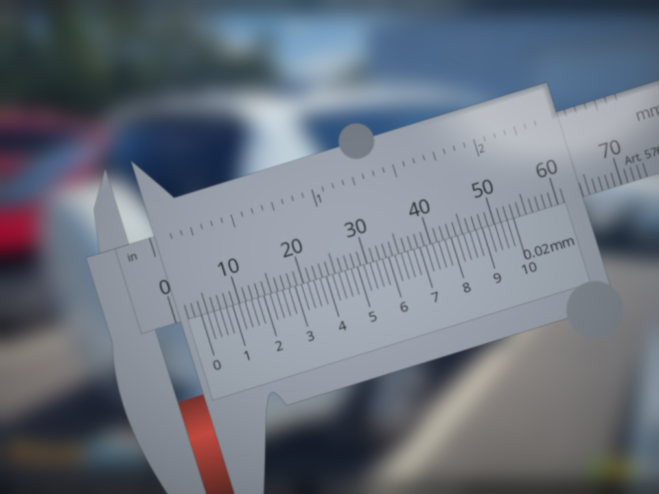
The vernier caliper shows 4.0 mm
